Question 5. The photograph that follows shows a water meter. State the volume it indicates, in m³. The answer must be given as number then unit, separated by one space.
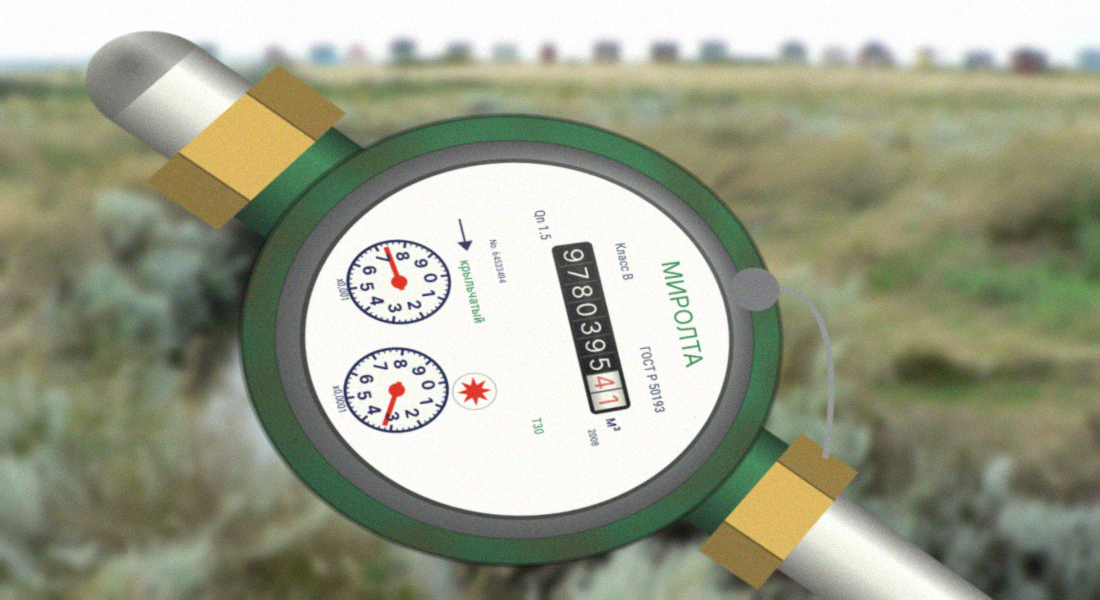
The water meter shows 9780395.4173 m³
